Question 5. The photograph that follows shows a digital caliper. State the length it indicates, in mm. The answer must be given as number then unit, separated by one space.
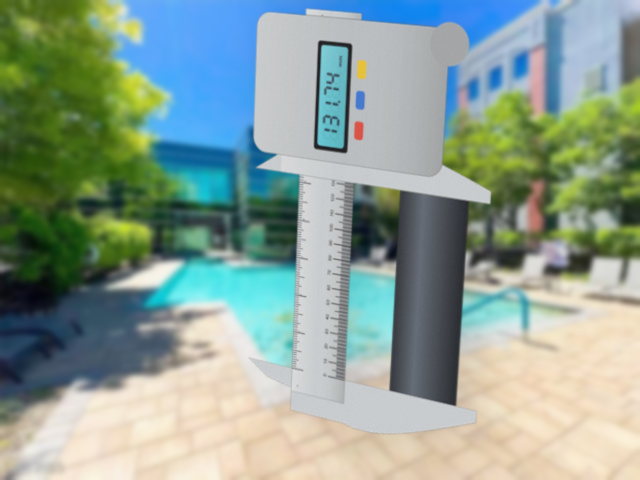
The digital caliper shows 131.74 mm
